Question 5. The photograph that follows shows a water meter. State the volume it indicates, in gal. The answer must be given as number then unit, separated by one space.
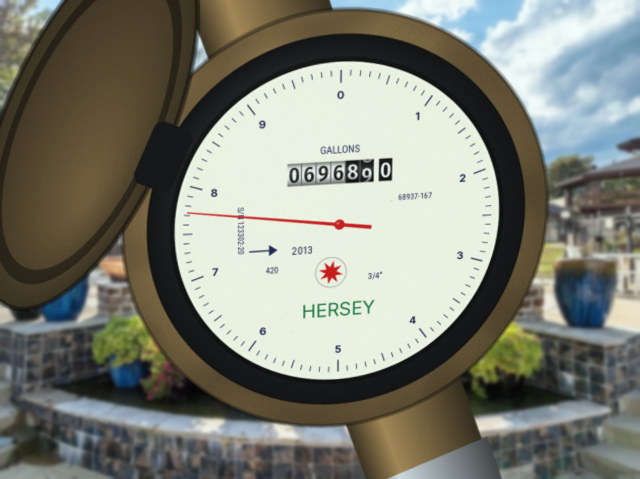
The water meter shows 696887.7 gal
